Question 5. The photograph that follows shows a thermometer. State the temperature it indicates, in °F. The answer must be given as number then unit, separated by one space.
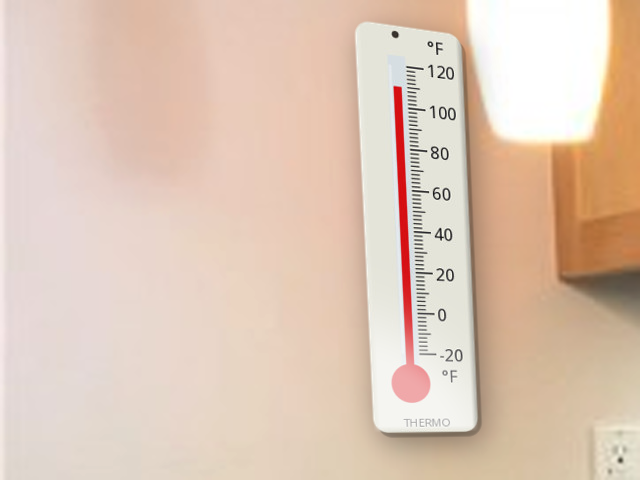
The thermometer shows 110 °F
